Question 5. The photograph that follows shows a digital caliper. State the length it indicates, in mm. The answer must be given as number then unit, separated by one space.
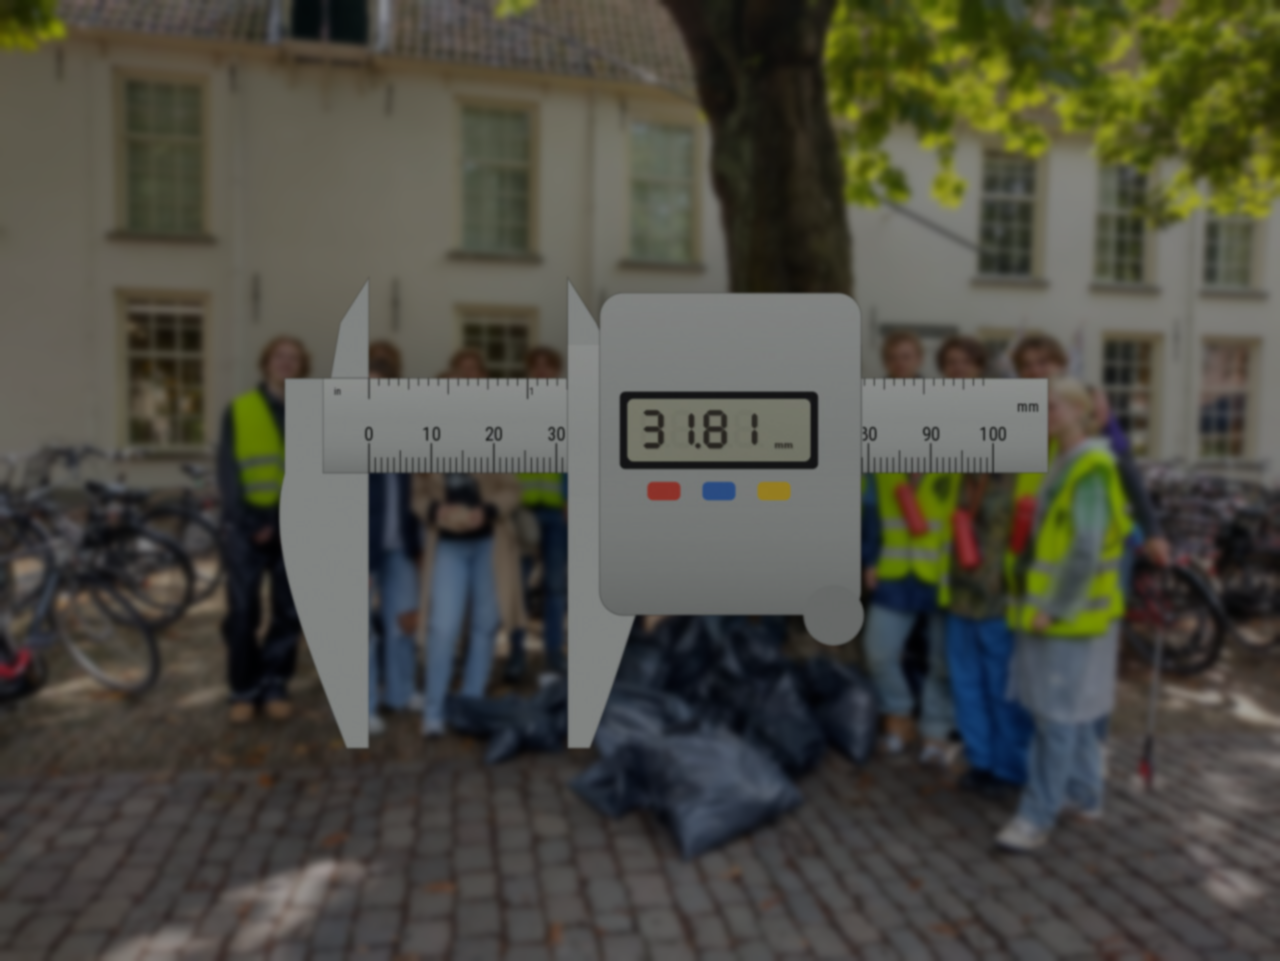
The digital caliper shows 31.81 mm
